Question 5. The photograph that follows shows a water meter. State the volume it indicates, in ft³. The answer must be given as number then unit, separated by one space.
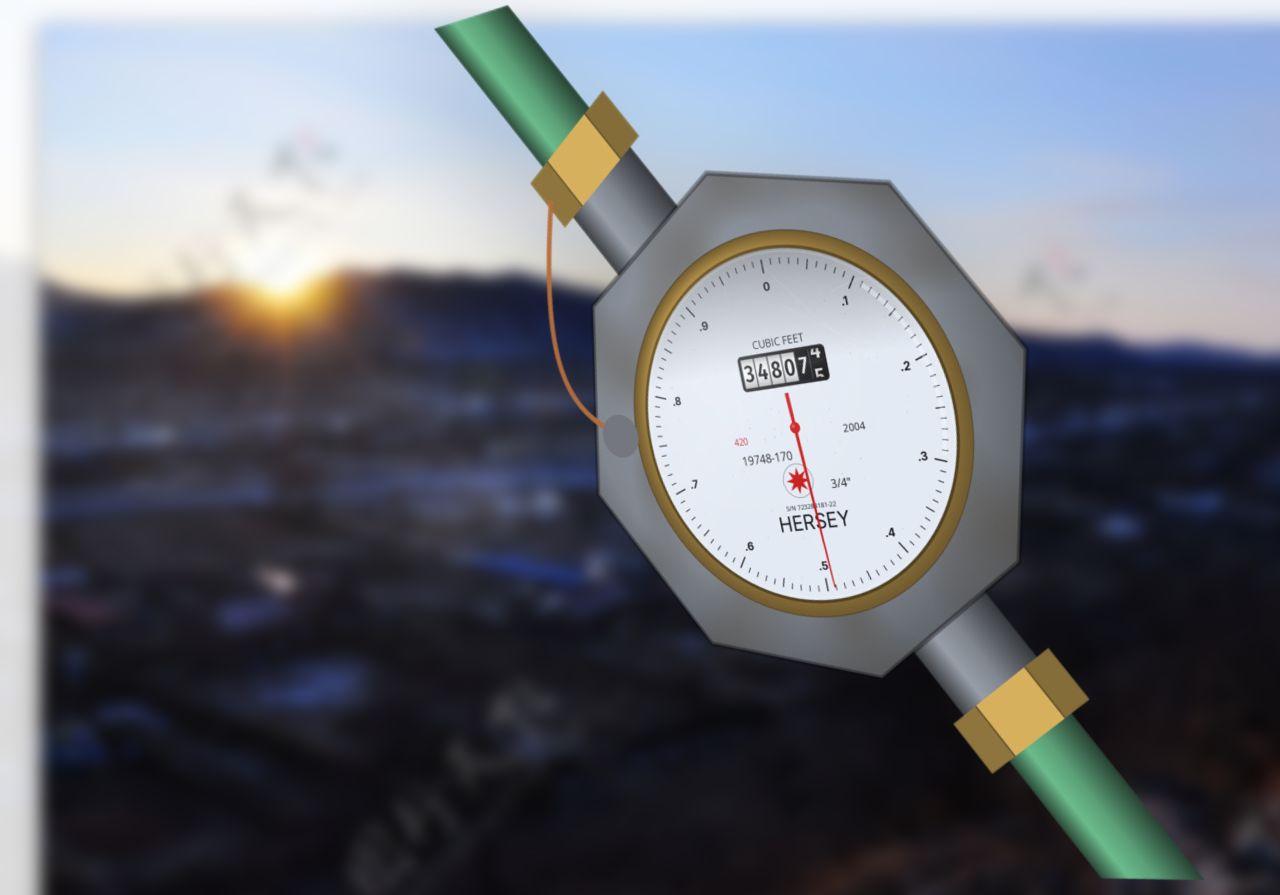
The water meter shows 348074.49 ft³
